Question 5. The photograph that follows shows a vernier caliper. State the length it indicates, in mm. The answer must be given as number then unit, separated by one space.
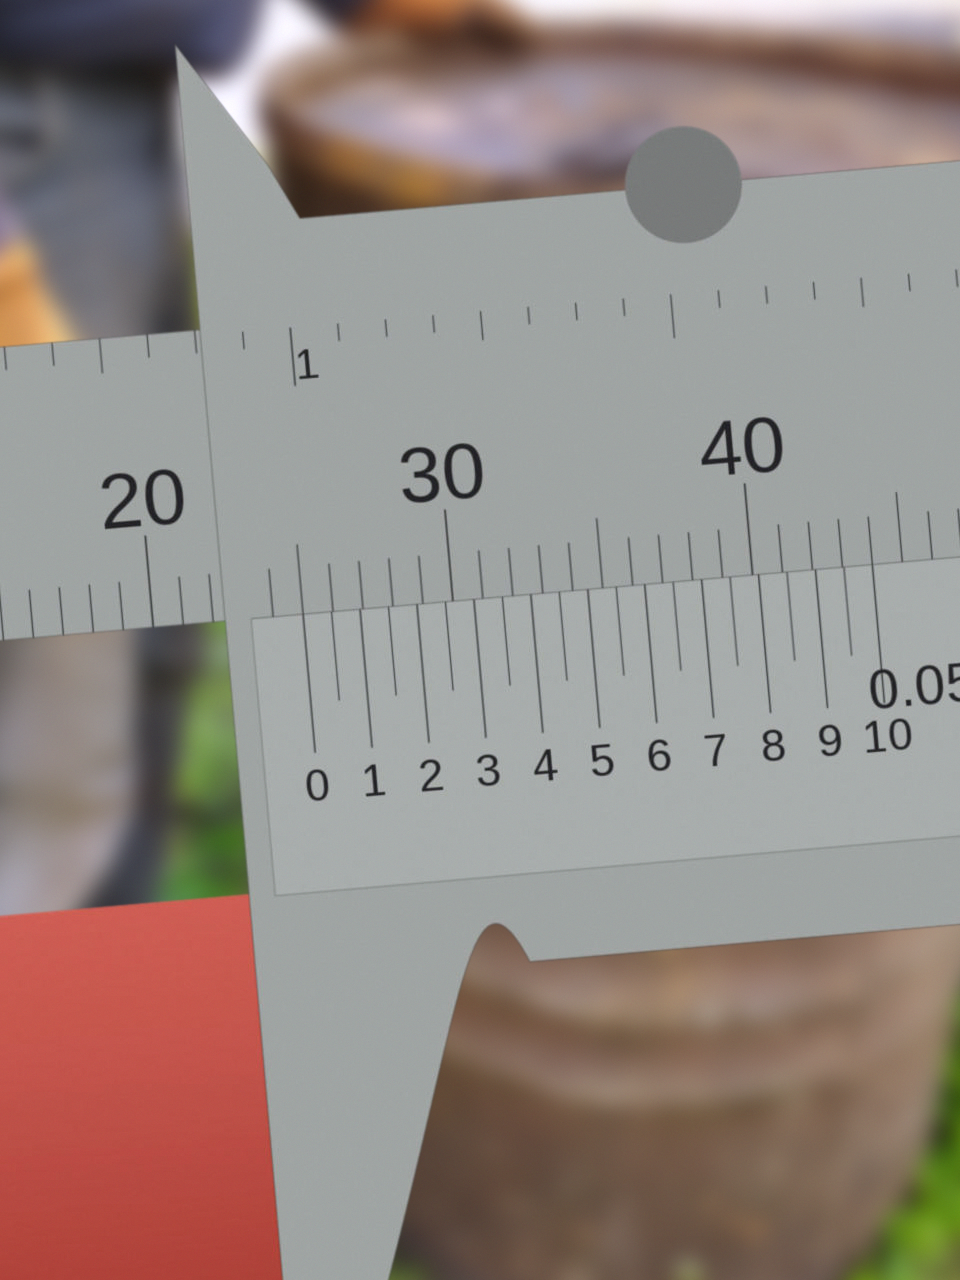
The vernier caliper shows 25.00 mm
